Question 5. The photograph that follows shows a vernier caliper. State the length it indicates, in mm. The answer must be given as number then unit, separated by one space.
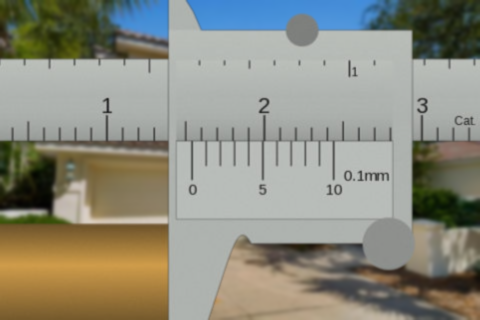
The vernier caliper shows 15.4 mm
